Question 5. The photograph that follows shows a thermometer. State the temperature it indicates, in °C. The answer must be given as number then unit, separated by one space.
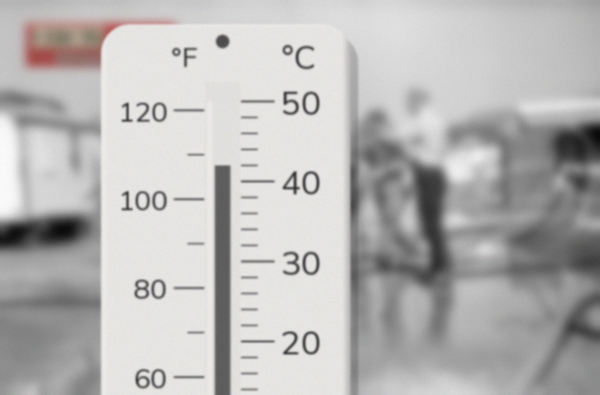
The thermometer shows 42 °C
